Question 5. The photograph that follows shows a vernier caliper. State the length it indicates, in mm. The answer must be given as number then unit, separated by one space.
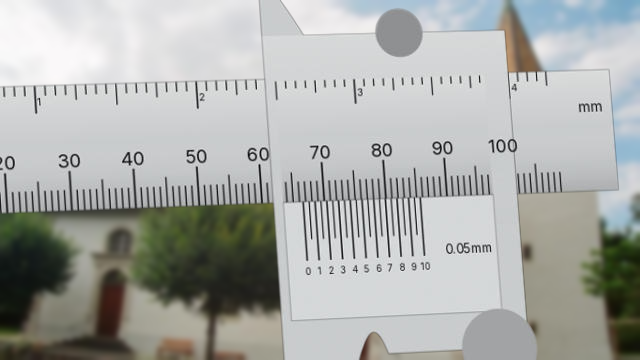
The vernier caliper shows 66.6 mm
